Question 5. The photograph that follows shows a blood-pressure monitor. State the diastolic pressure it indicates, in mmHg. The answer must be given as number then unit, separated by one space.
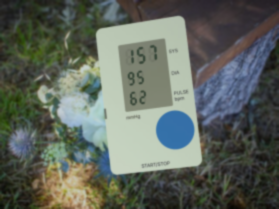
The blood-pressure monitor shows 95 mmHg
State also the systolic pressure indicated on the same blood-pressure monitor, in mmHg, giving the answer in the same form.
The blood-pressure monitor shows 157 mmHg
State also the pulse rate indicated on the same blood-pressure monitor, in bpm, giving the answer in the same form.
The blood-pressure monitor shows 62 bpm
